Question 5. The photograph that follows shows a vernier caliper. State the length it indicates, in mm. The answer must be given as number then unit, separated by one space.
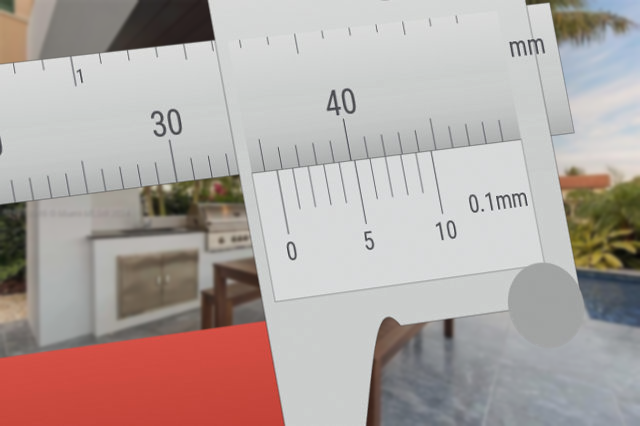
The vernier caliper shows 35.7 mm
